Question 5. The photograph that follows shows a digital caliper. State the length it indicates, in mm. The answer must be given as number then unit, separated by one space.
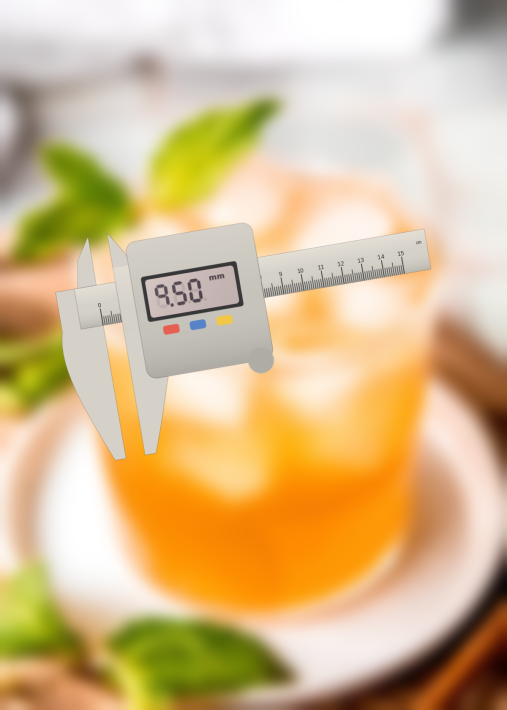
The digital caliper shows 9.50 mm
